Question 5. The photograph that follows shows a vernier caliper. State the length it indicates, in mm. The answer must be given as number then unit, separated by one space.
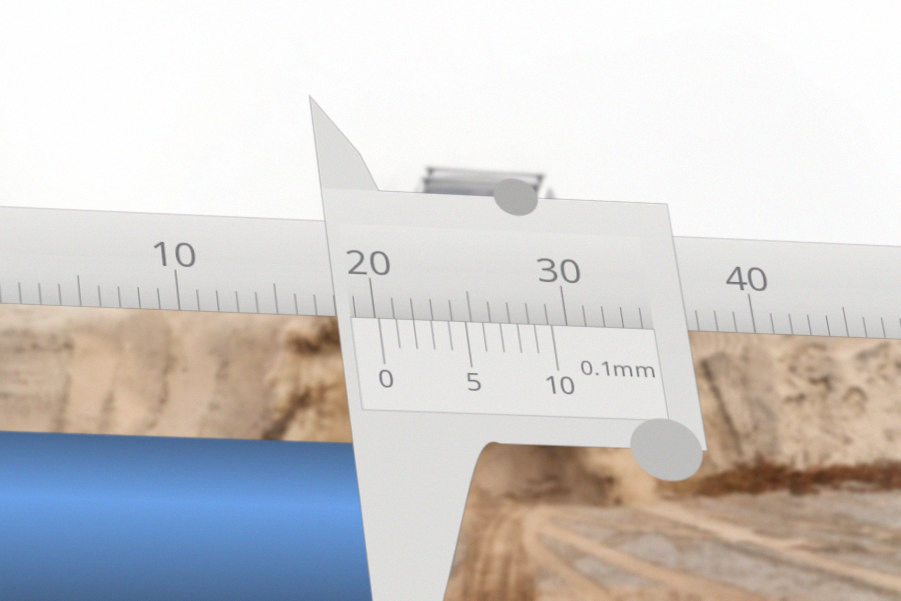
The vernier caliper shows 20.2 mm
